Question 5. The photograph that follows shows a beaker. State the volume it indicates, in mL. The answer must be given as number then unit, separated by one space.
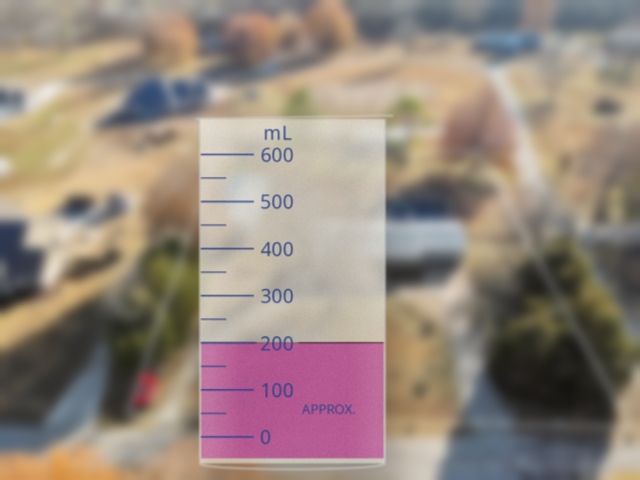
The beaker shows 200 mL
